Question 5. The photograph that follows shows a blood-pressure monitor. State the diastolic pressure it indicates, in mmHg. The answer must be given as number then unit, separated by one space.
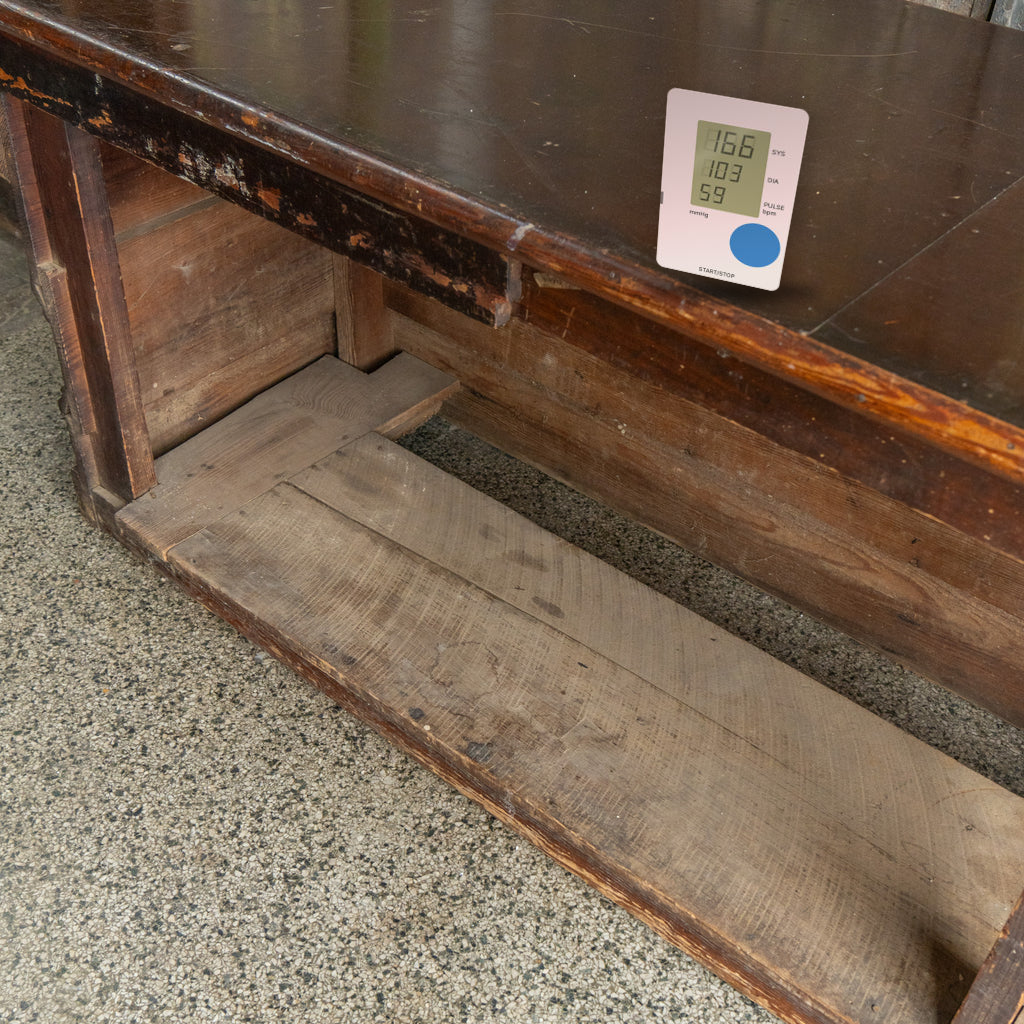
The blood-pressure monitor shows 103 mmHg
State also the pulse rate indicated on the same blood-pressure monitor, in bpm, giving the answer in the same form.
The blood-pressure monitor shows 59 bpm
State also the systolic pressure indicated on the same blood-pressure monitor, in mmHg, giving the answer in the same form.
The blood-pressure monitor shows 166 mmHg
